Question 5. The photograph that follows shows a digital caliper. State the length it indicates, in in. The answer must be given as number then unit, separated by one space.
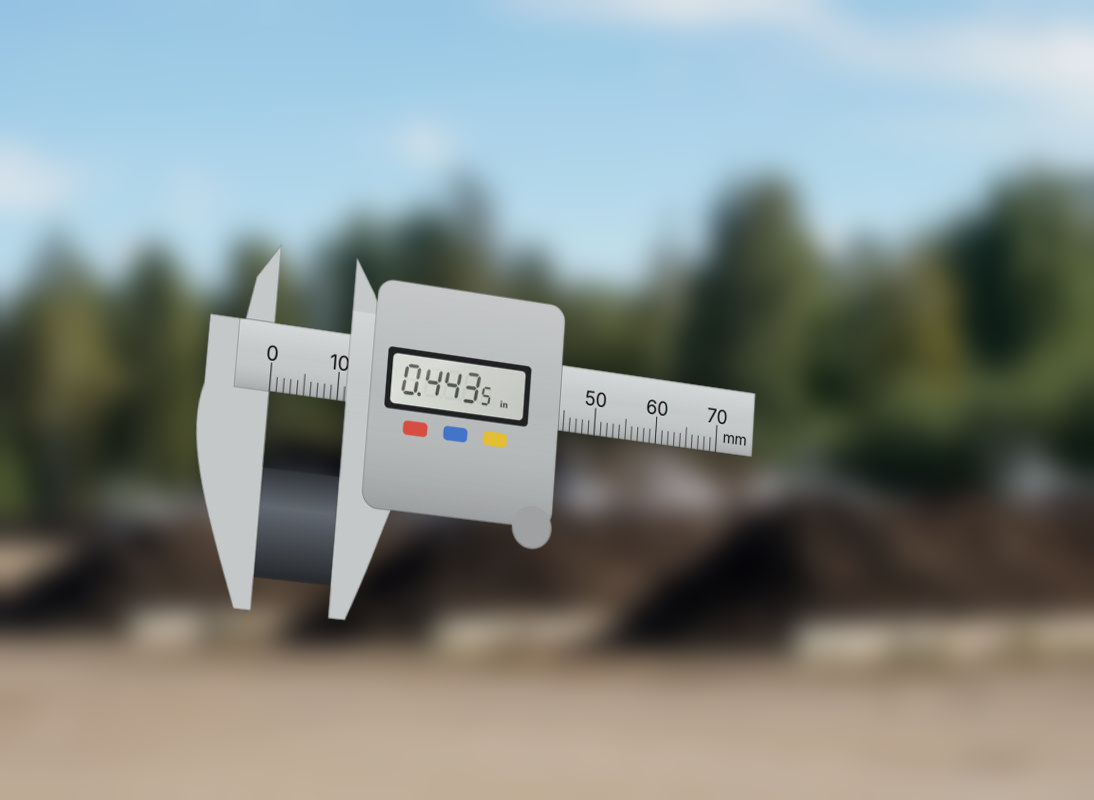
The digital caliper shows 0.4435 in
